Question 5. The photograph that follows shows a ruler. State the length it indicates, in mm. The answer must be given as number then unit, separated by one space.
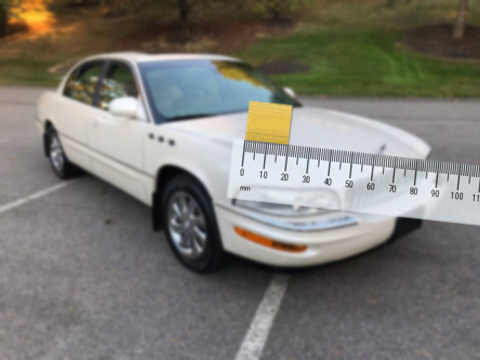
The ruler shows 20 mm
